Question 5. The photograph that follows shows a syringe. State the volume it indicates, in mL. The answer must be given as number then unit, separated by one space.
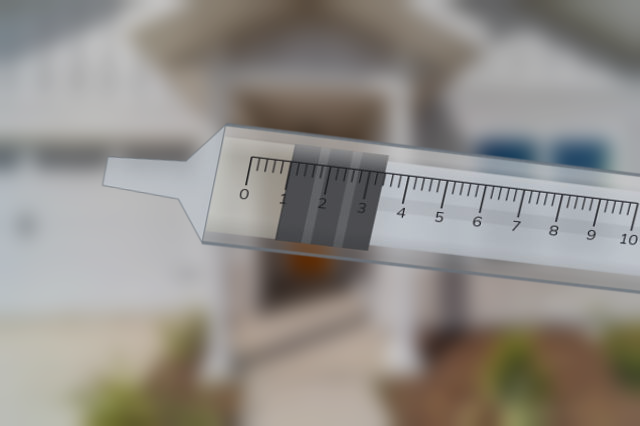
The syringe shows 1 mL
